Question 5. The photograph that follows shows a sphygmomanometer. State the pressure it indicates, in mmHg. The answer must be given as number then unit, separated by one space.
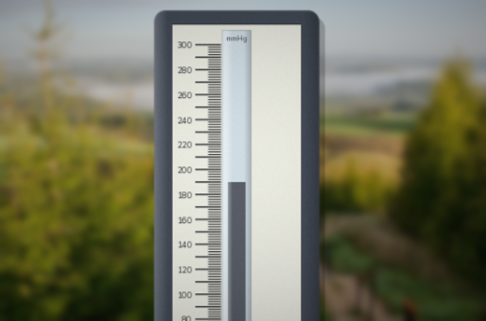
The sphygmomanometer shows 190 mmHg
